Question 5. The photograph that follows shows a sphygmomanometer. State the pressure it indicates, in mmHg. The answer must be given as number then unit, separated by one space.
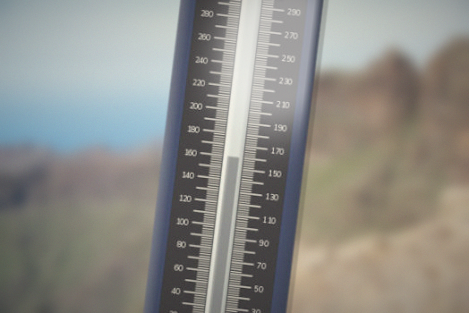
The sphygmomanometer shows 160 mmHg
